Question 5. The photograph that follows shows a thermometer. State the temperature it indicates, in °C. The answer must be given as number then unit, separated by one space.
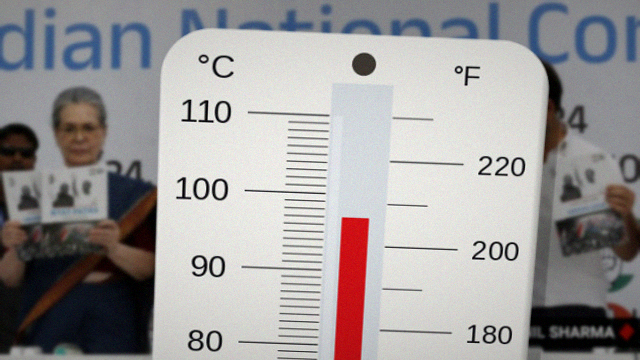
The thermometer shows 97 °C
